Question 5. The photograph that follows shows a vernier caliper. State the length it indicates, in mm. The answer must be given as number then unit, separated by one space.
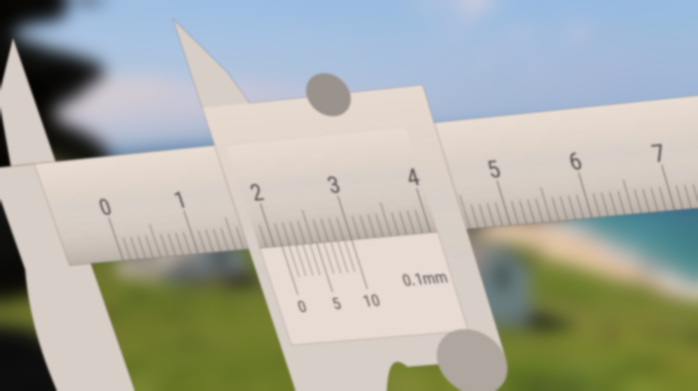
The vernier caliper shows 21.0 mm
